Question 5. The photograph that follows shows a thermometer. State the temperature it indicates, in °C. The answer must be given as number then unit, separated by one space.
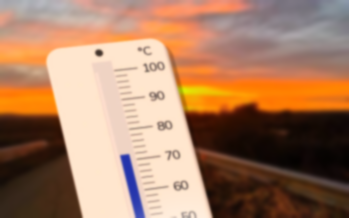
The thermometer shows 72 °C
